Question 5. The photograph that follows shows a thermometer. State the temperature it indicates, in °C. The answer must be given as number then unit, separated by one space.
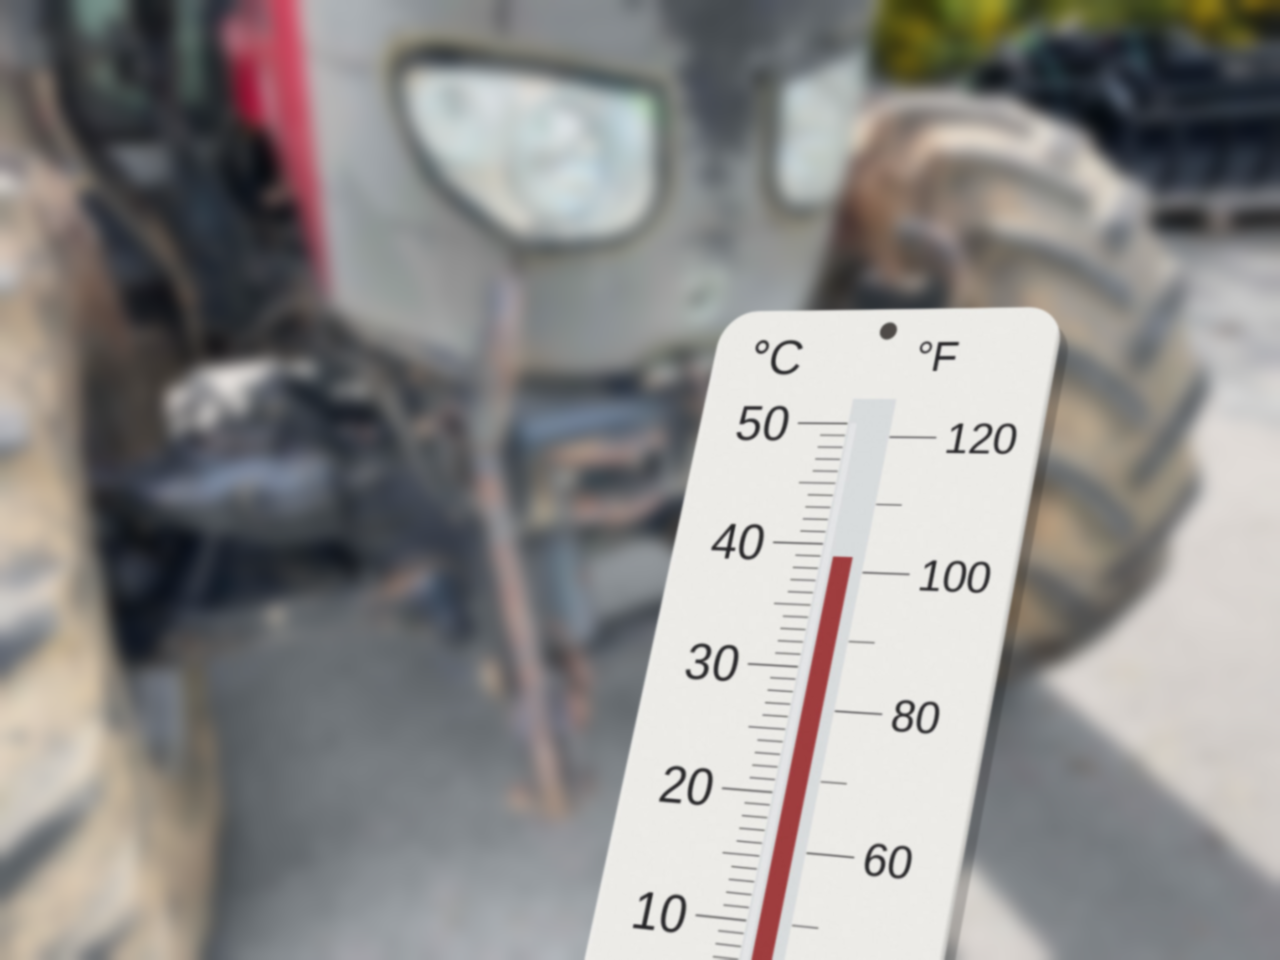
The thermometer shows 39 °C
